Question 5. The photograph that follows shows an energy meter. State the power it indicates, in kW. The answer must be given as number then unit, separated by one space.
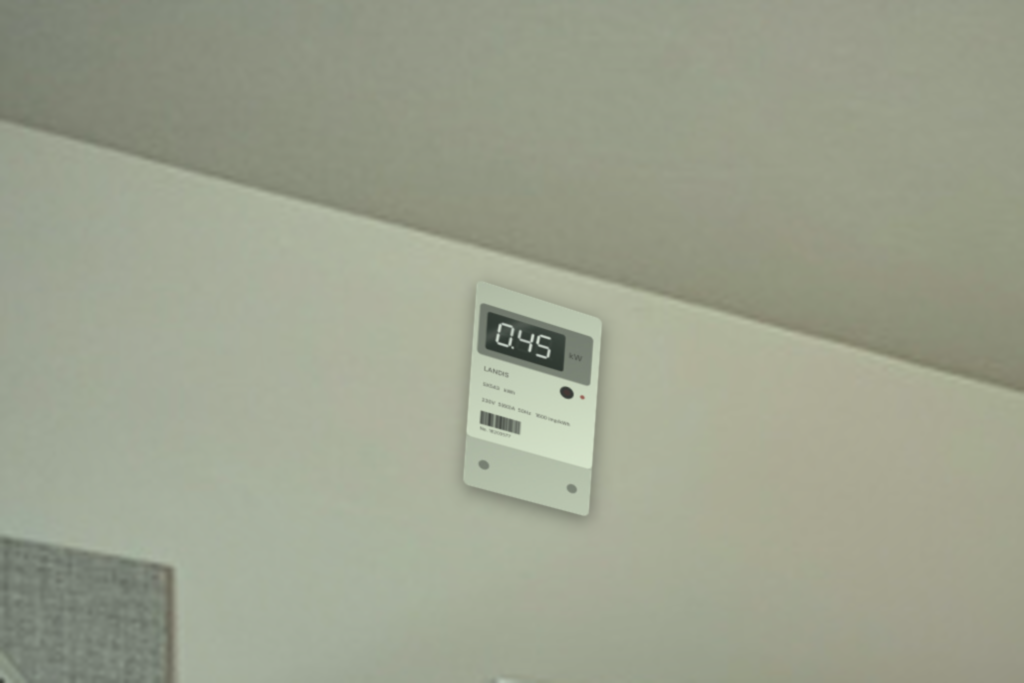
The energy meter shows 0.45 kW
